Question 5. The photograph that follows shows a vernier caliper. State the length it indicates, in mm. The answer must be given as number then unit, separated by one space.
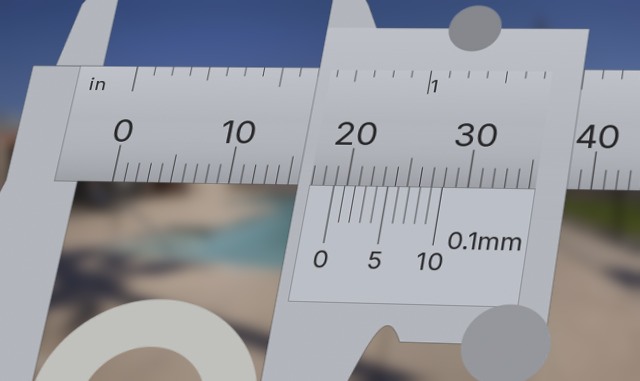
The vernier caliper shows 18.9 mm
